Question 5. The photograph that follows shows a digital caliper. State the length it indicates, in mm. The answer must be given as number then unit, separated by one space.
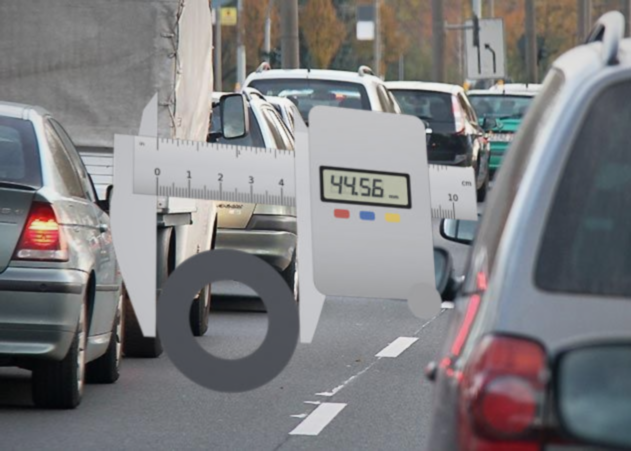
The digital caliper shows 44.56 mm
